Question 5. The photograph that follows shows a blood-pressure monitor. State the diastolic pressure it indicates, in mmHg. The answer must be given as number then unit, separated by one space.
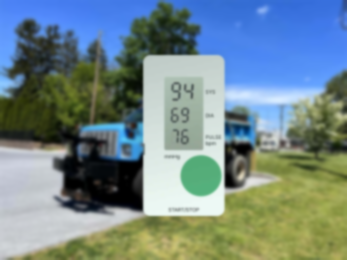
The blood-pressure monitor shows 69 mmHg
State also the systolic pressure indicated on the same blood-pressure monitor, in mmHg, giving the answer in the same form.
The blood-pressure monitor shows 94 mmHg
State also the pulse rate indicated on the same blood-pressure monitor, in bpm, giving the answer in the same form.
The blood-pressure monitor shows 76 bpm
